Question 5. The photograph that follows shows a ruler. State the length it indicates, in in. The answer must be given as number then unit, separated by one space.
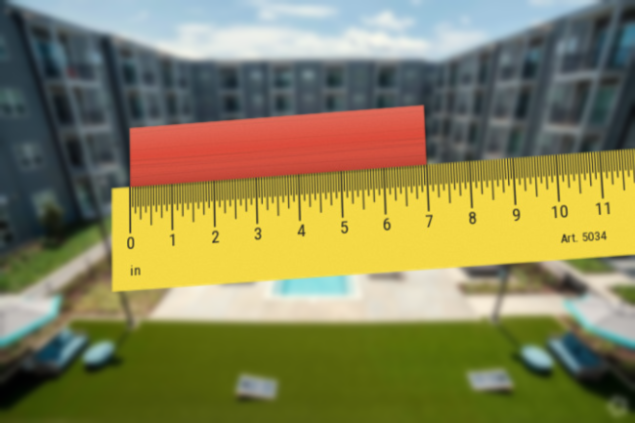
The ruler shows 7 in
